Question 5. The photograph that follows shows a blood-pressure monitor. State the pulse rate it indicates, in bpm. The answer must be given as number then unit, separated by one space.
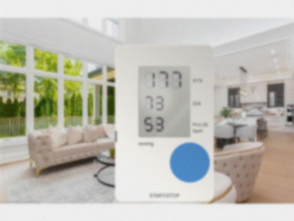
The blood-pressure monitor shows 53 bpm
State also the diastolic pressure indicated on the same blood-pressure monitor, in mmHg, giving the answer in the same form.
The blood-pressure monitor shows 73 mmHg
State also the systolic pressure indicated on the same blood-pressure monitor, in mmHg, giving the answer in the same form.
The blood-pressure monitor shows 177 mmHg
